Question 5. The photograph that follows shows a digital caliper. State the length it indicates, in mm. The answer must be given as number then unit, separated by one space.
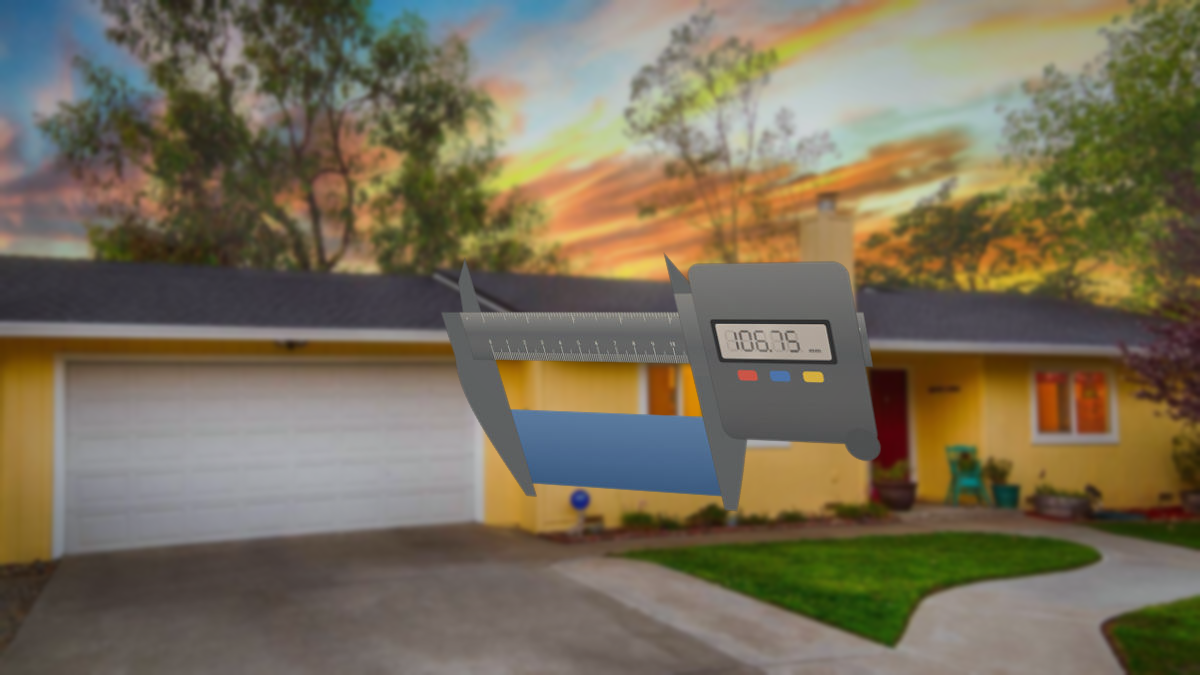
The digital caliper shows 106.75 mm
